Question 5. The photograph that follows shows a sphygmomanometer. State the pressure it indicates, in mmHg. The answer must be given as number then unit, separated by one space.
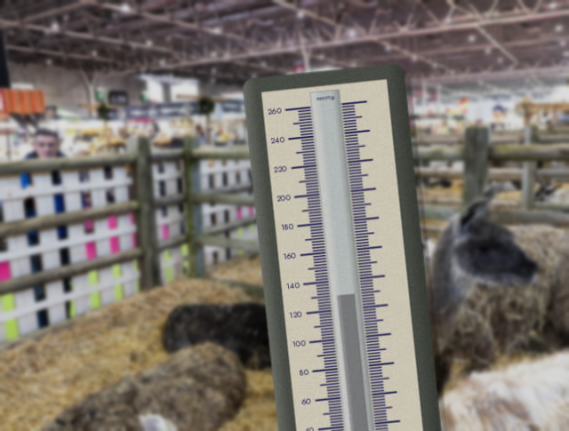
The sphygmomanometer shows 130 mmHg
